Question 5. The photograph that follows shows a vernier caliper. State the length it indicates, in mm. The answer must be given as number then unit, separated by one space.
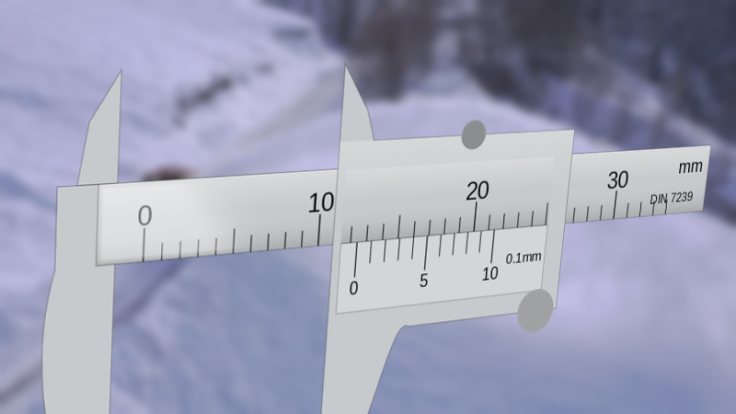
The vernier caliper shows 12.4 mm
